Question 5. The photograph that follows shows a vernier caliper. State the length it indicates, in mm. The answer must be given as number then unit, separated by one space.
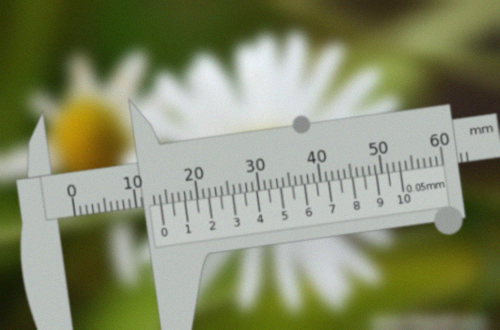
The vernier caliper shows 14.0 mm
